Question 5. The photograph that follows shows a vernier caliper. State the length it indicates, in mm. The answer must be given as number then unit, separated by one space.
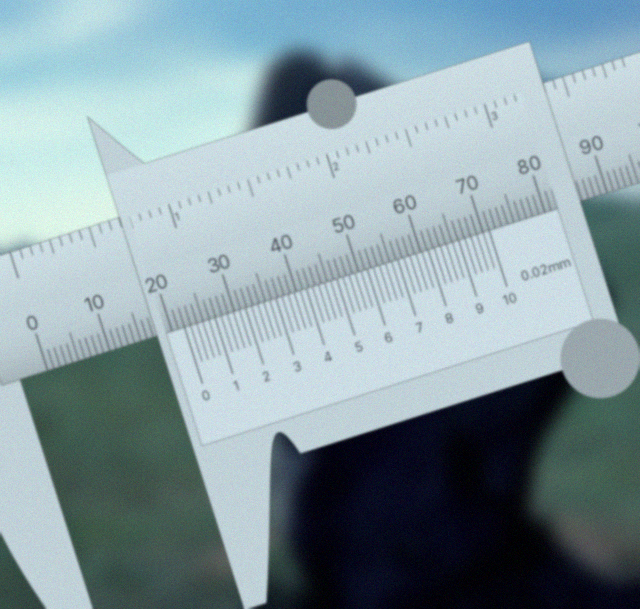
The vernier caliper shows 22.0 mm
